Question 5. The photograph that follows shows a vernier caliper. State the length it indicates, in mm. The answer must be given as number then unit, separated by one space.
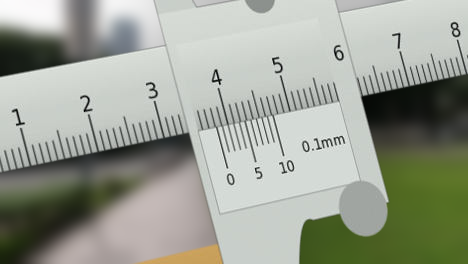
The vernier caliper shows 38.2 mm
